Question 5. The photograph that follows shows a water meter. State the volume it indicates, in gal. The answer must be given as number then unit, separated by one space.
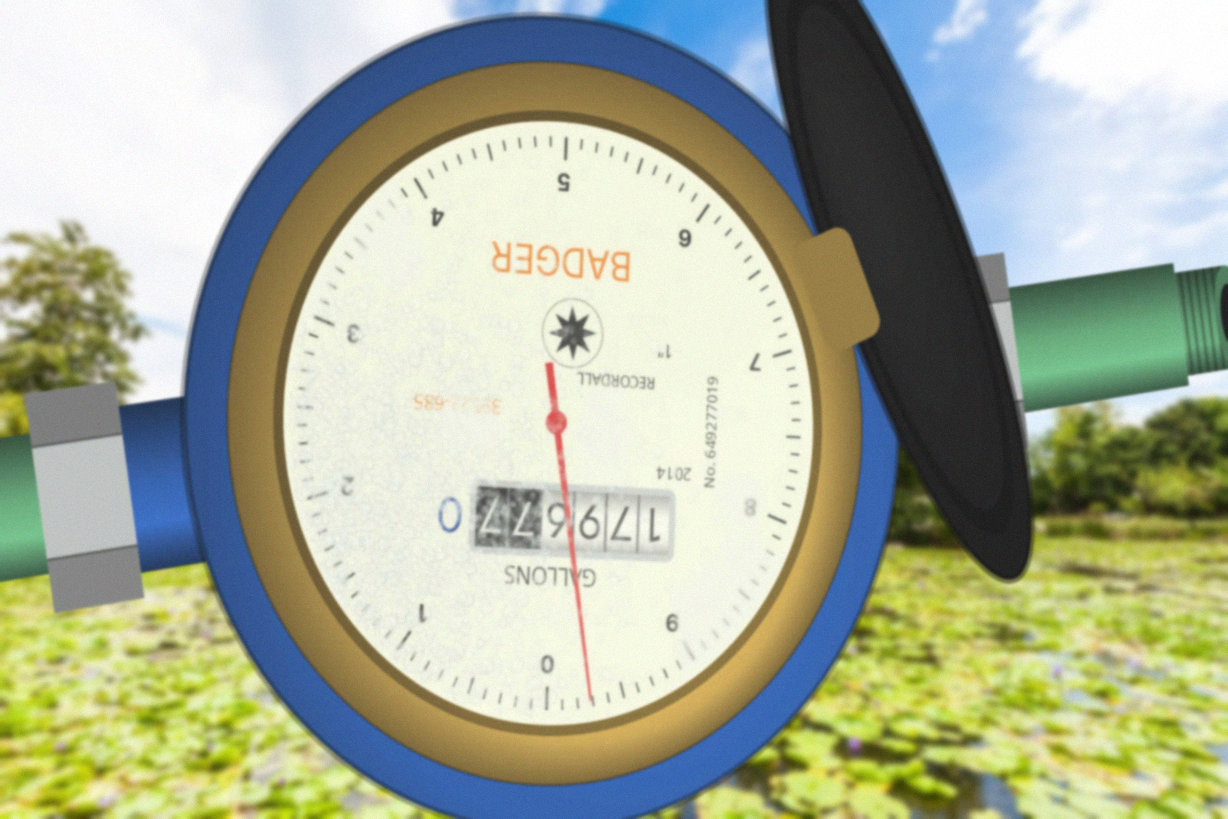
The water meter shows 1796769.7 gal
